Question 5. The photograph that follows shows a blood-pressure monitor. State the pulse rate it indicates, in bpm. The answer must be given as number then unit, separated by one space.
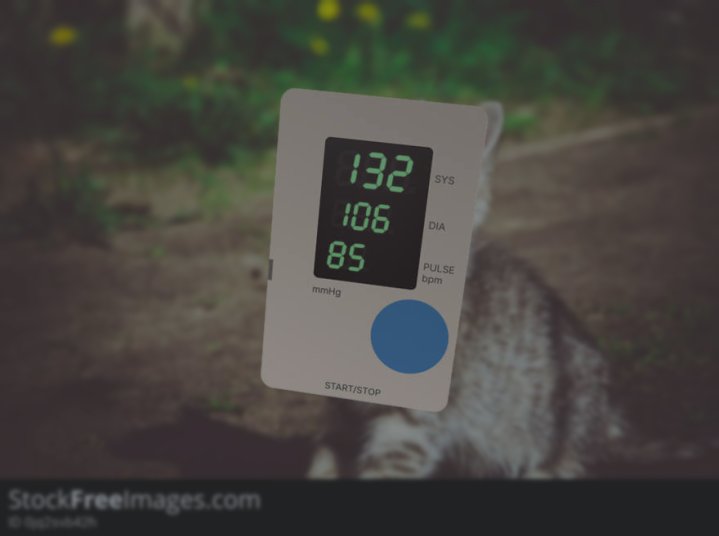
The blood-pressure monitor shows 85 bpm
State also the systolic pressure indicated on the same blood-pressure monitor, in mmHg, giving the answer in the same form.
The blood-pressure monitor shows 132 mmHg
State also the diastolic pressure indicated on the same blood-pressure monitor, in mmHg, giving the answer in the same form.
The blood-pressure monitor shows 106 mmHg
